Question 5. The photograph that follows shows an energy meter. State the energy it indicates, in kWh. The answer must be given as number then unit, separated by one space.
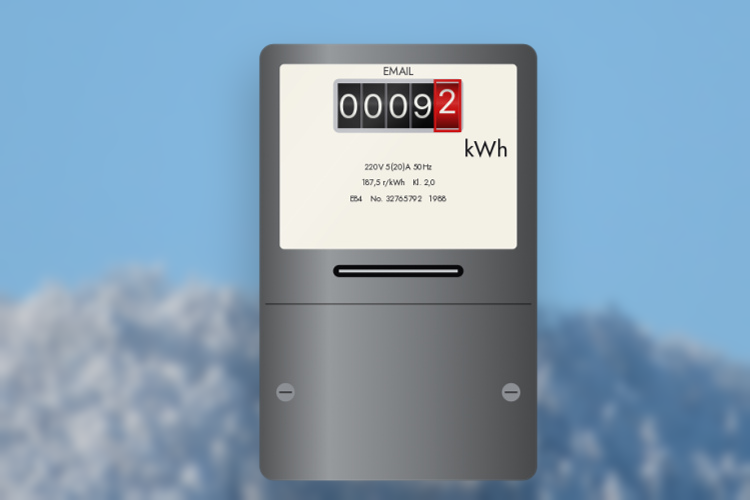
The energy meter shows 9.2 kWh
